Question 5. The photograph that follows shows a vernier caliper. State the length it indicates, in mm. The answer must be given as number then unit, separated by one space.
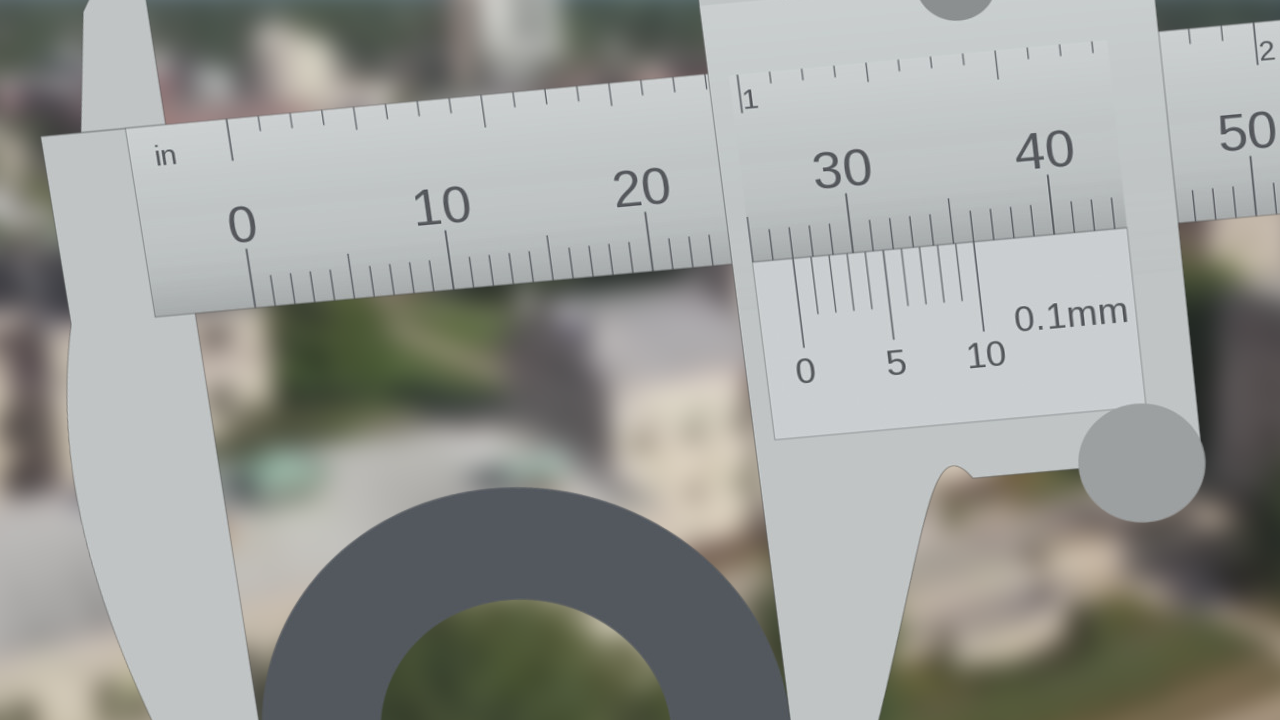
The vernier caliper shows 27.0 mm
